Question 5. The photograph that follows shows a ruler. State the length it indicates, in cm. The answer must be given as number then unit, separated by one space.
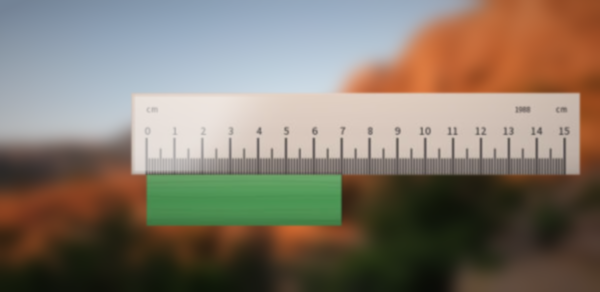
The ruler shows 7 cm
